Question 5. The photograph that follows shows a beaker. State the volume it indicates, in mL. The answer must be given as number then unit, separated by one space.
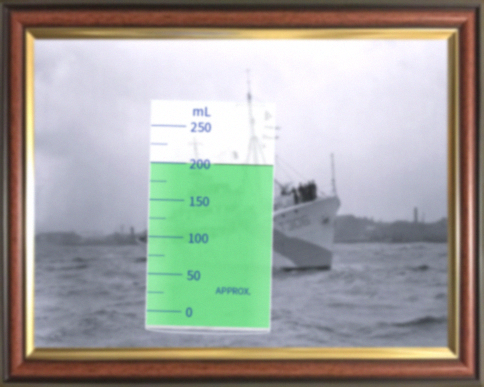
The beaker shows 200 mL
